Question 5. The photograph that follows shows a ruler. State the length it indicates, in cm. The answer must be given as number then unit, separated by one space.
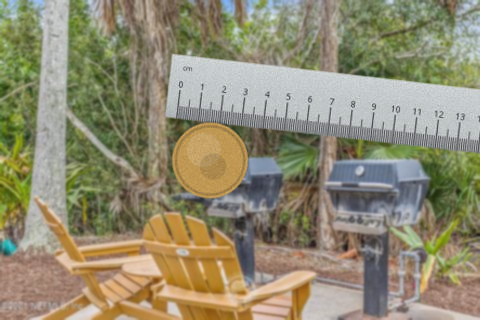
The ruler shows 3.5 cm
